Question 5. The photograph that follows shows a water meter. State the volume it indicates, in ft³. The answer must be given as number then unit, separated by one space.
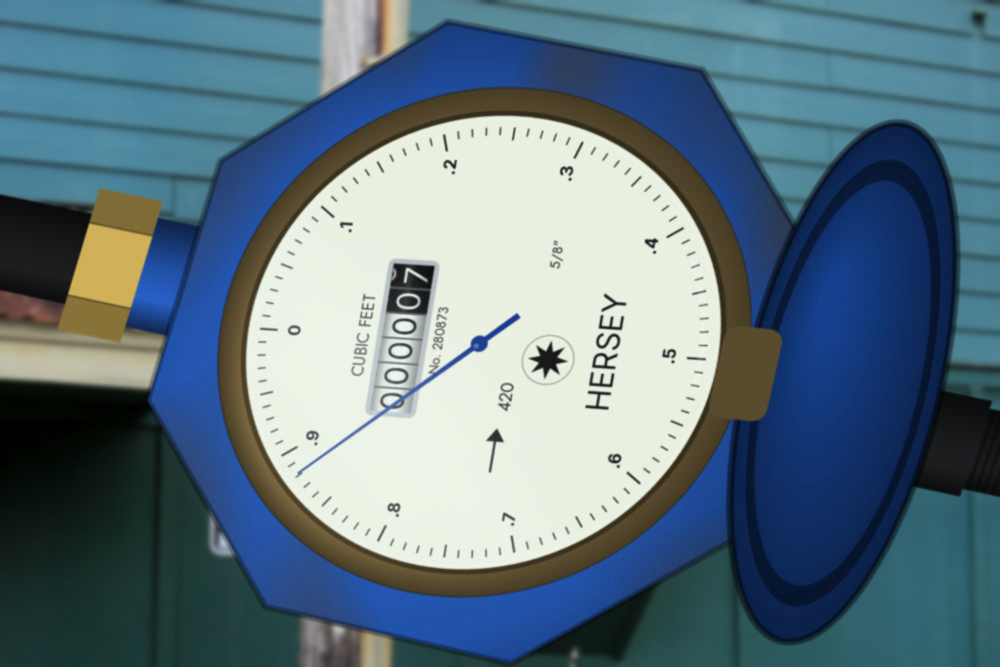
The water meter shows 6.88 ft³
